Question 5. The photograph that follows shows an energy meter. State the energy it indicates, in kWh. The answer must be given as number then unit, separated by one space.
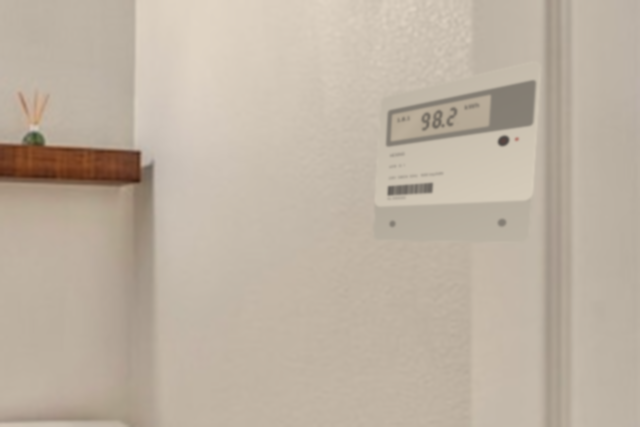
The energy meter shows 98.2 kWh
